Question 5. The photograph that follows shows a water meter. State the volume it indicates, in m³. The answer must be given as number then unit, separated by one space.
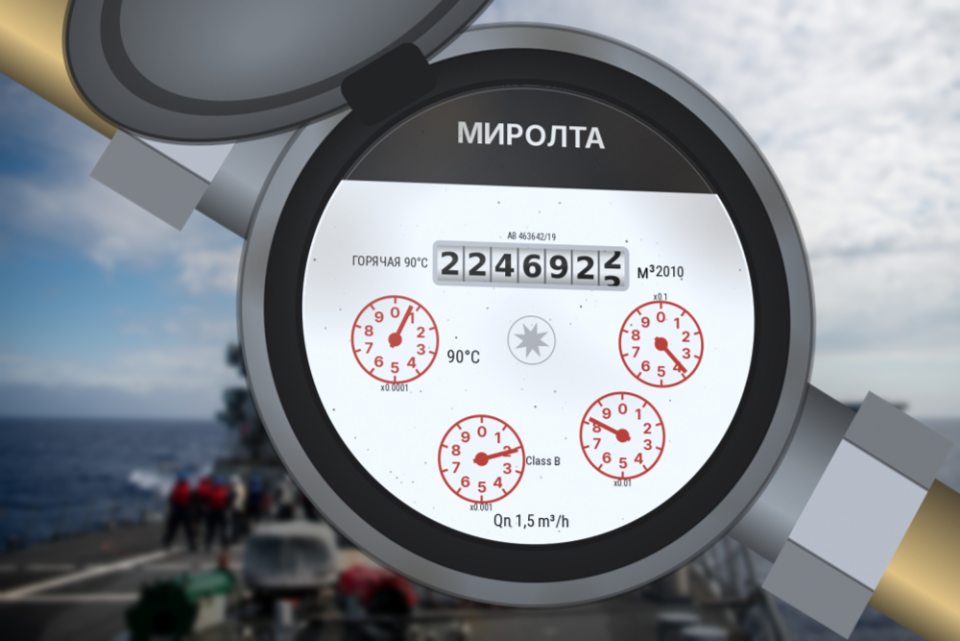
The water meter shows 2246922.3820 m³
